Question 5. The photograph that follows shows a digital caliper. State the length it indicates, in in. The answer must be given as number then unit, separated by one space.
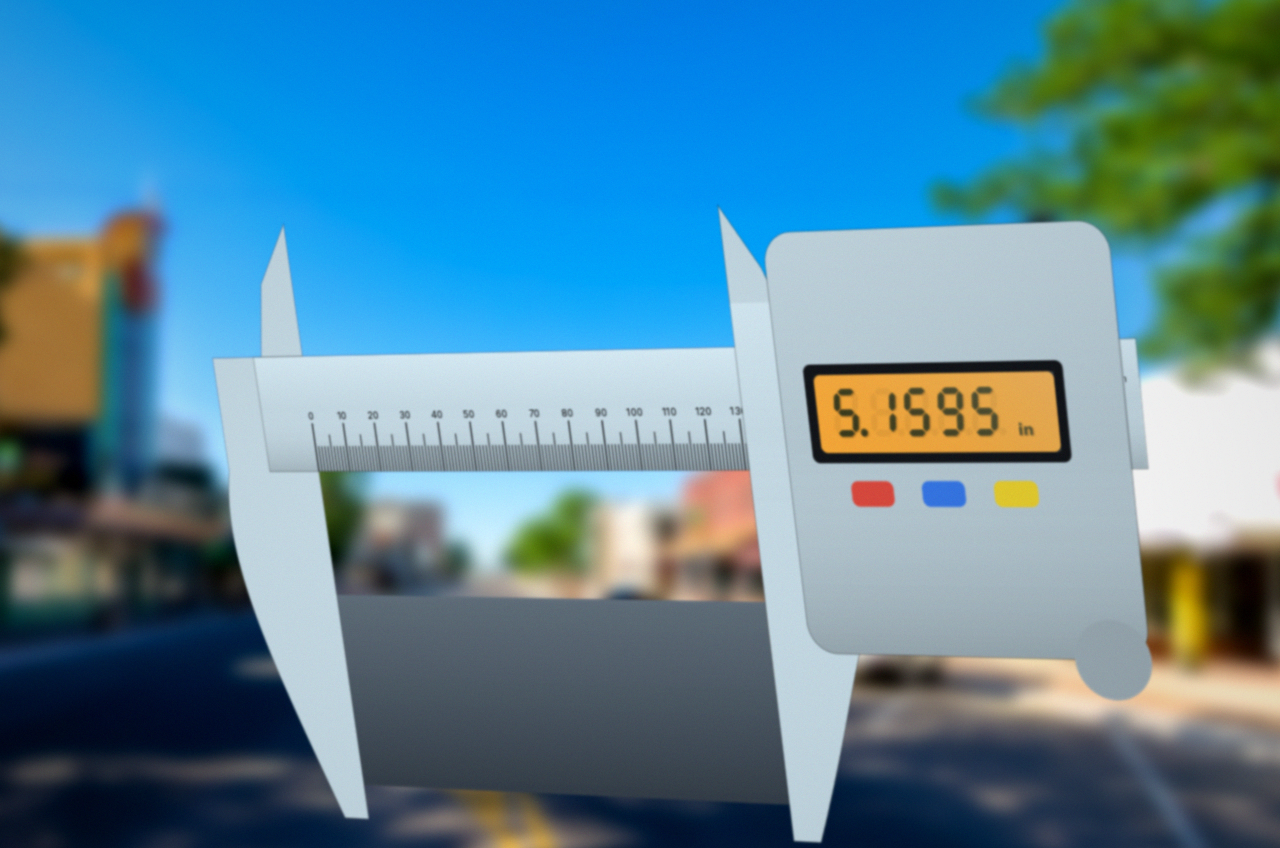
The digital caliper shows 5.1595 in
